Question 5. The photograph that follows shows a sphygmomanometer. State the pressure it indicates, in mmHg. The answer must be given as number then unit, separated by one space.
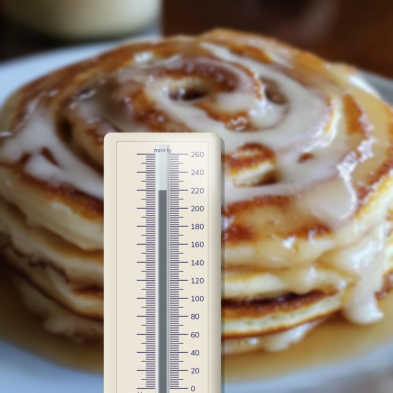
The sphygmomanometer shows 220 mmHg
